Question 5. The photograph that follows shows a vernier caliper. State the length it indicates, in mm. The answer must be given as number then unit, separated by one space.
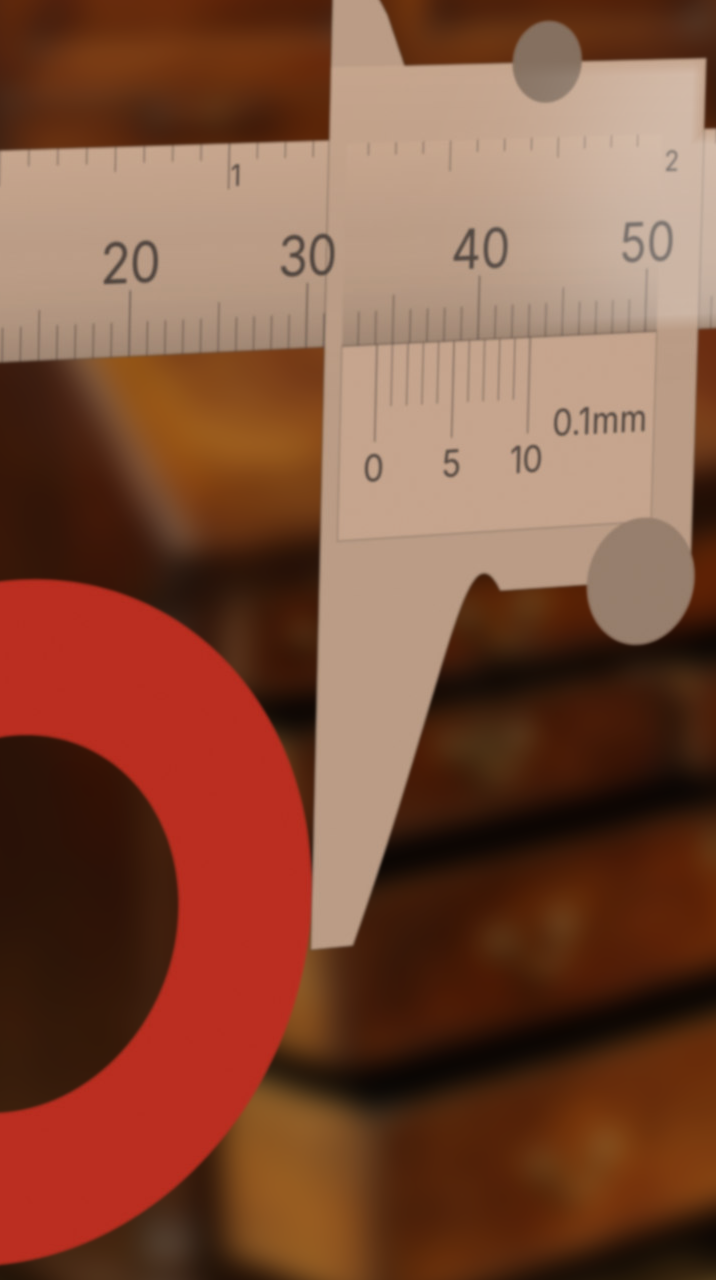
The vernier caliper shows 34.1 mm
